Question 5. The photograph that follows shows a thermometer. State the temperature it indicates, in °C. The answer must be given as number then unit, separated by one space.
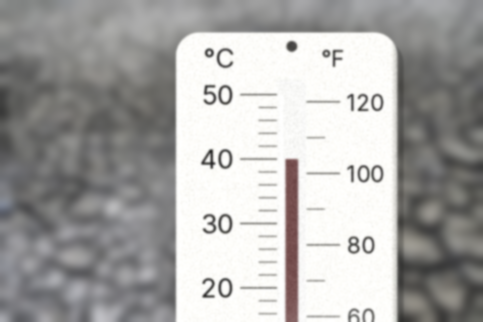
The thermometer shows 40 °C
